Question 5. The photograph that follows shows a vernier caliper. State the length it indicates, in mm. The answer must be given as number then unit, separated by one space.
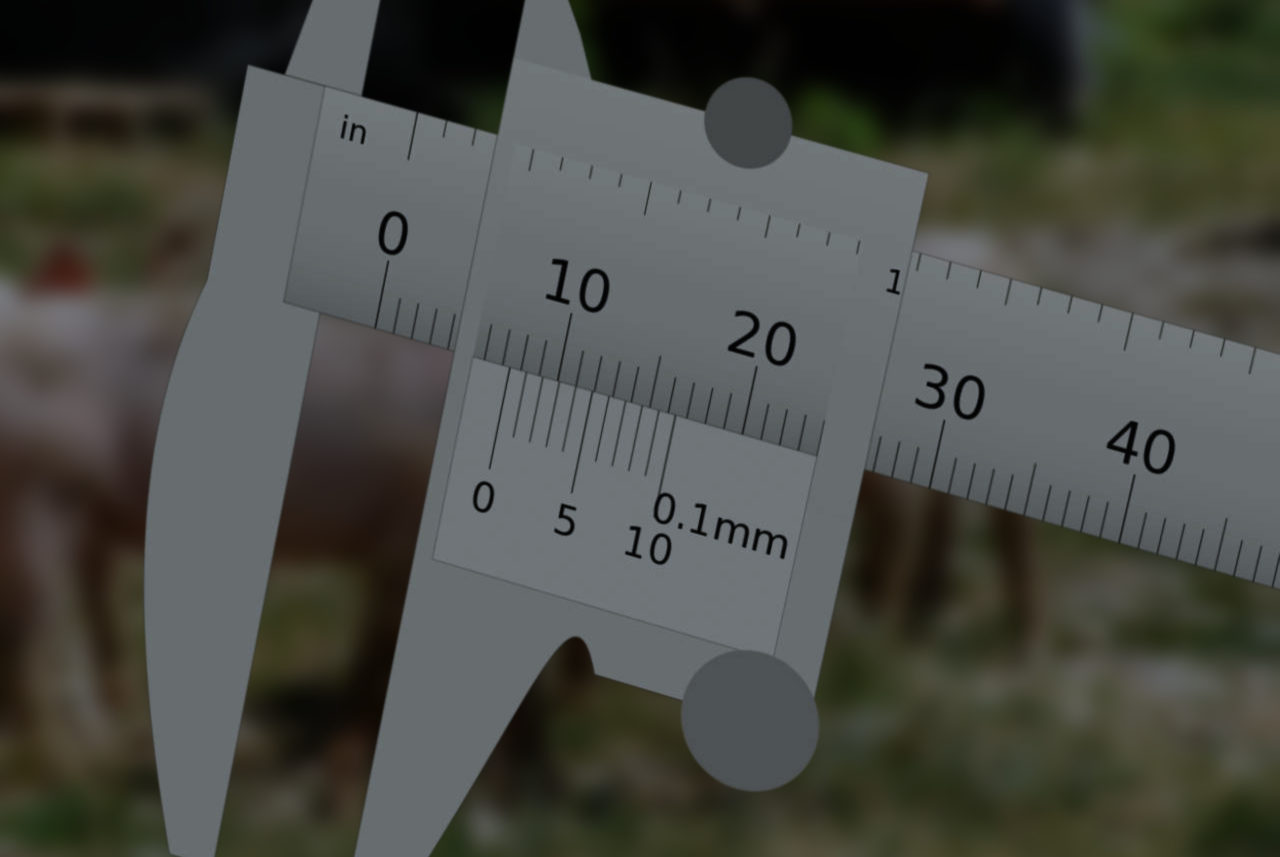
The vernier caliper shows 7.4 mm
